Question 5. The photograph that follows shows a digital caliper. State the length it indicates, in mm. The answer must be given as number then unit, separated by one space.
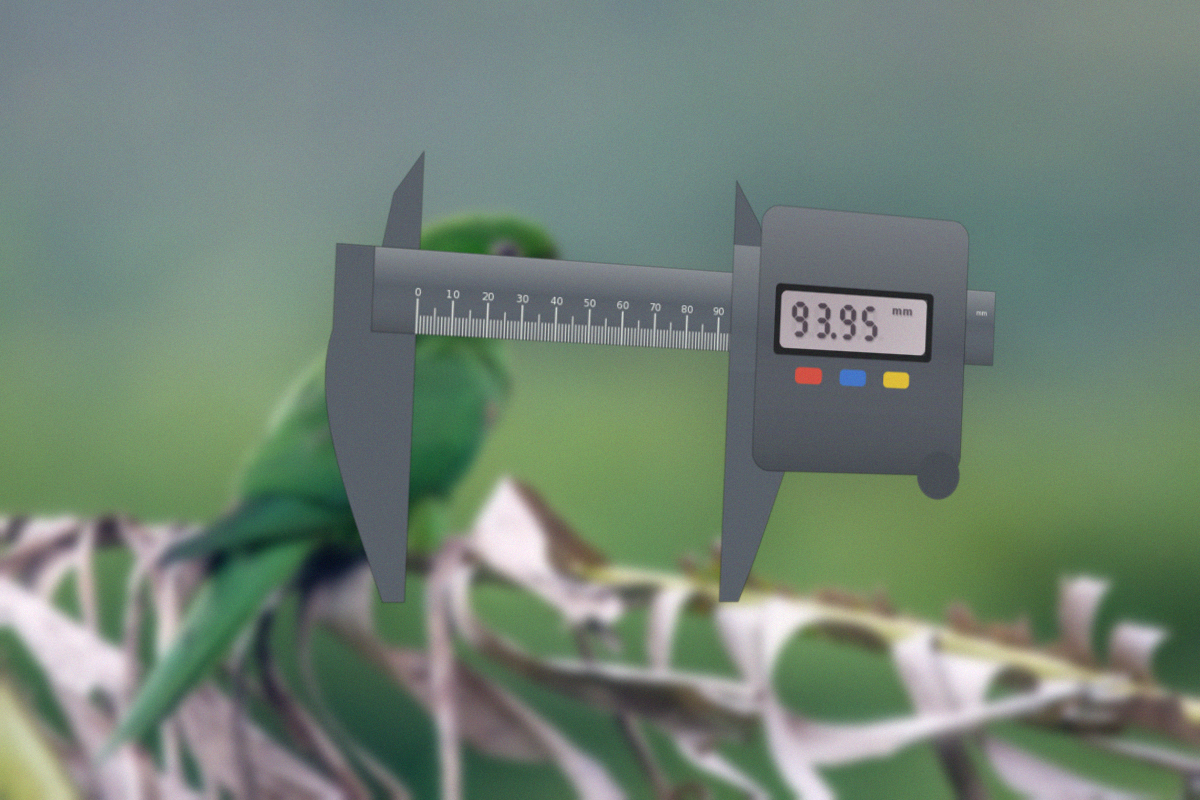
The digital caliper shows 93.95 mm
